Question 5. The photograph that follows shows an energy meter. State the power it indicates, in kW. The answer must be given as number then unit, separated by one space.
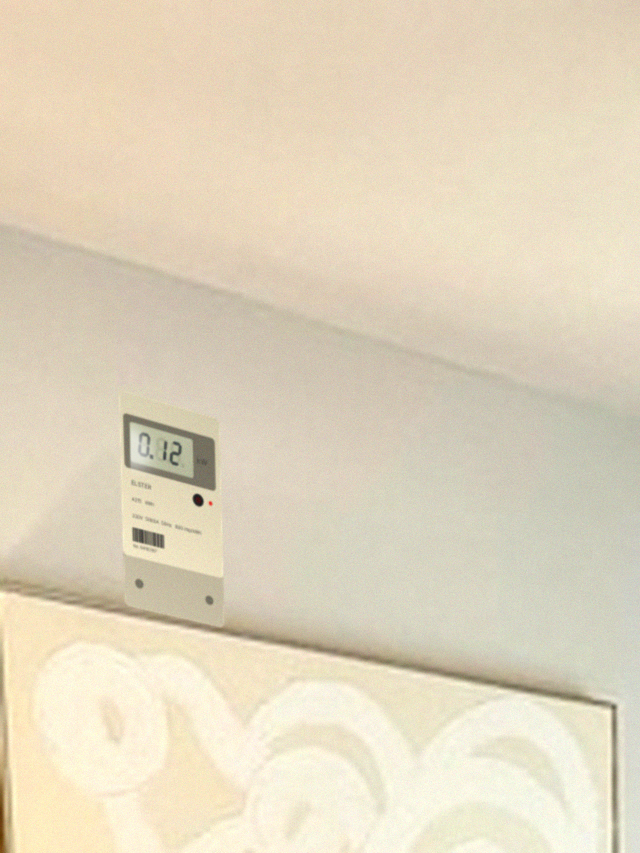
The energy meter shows 0.12 kW
